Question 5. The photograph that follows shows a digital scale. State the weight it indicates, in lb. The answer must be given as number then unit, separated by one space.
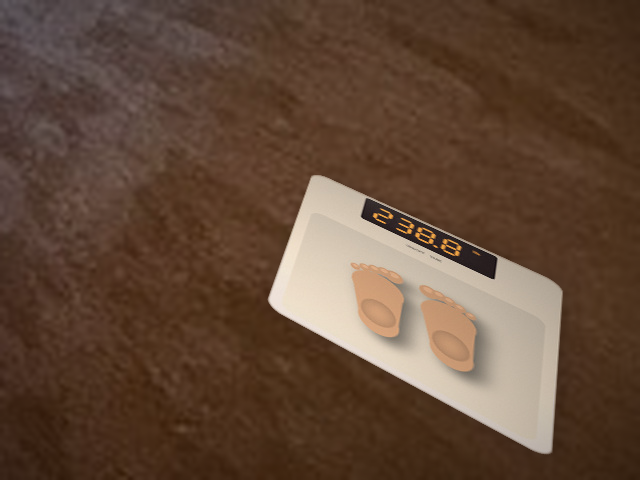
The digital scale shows 238.8 lb
